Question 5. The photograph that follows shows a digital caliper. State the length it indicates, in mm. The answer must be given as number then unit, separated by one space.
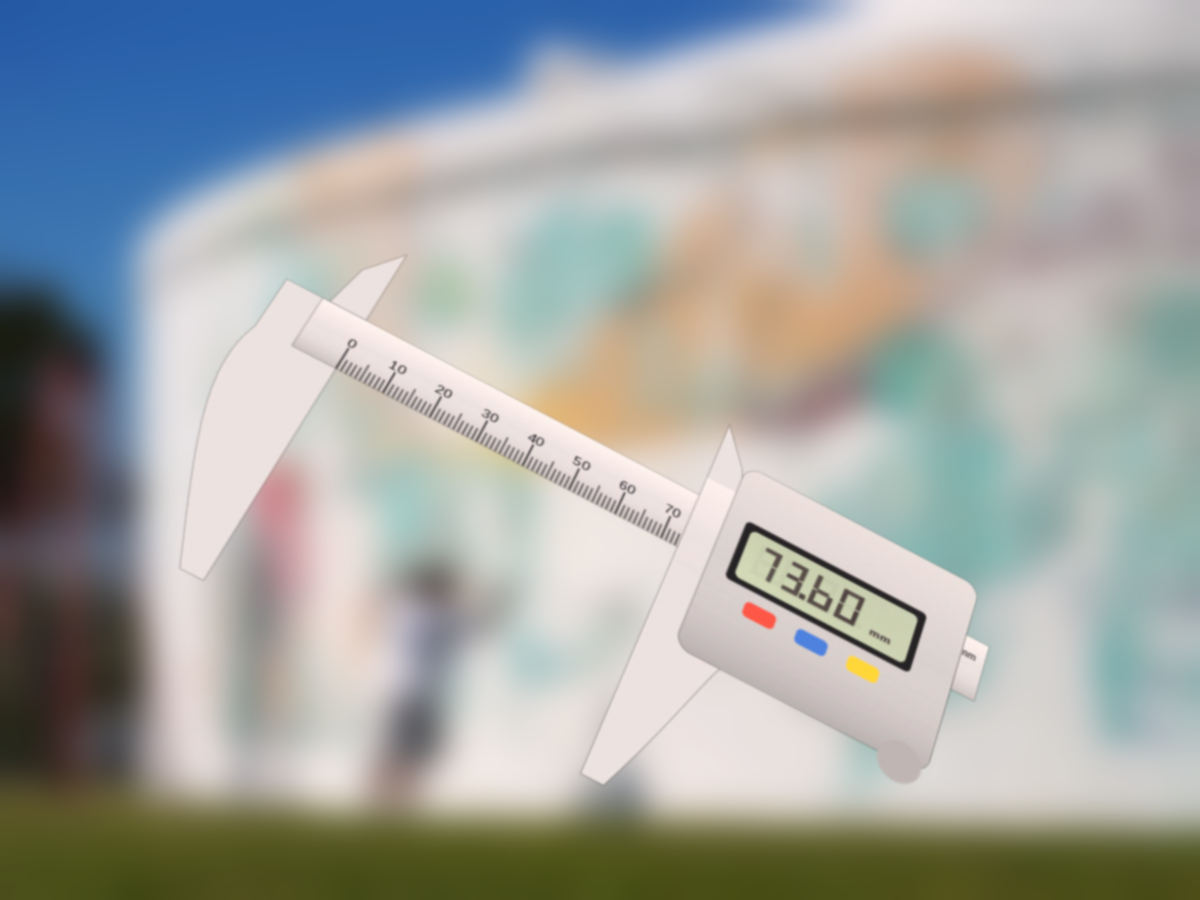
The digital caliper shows 73.60 mm
